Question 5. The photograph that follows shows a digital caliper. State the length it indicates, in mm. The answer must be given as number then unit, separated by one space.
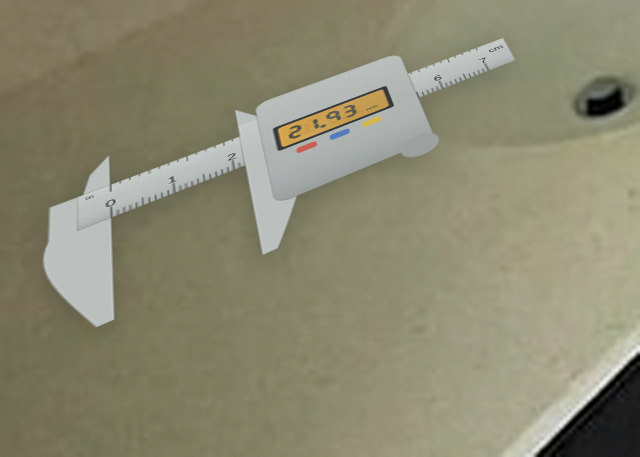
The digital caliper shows 21.93 mm
